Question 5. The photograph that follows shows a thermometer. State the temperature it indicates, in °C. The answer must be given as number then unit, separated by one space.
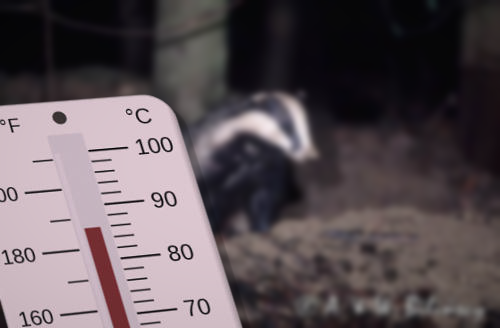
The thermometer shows 86 °C
